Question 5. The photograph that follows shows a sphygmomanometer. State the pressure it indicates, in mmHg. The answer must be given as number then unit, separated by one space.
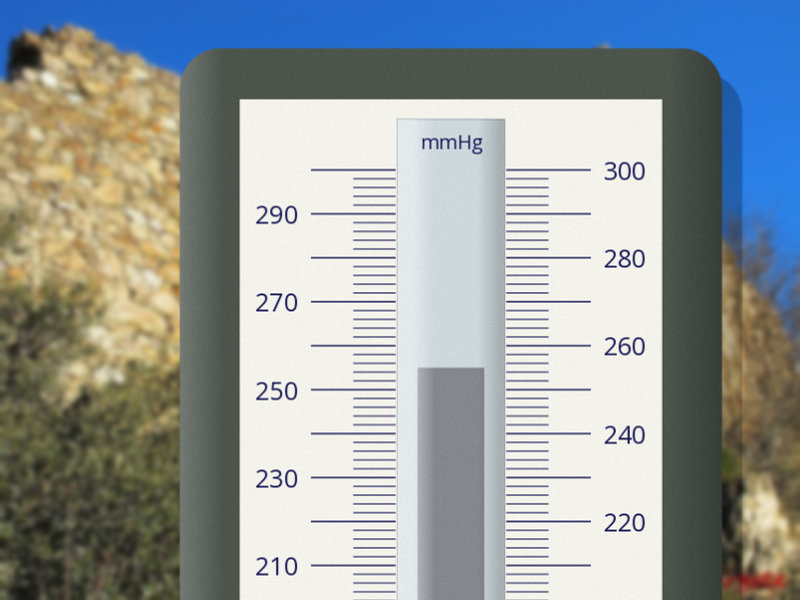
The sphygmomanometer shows 255 mmHg
